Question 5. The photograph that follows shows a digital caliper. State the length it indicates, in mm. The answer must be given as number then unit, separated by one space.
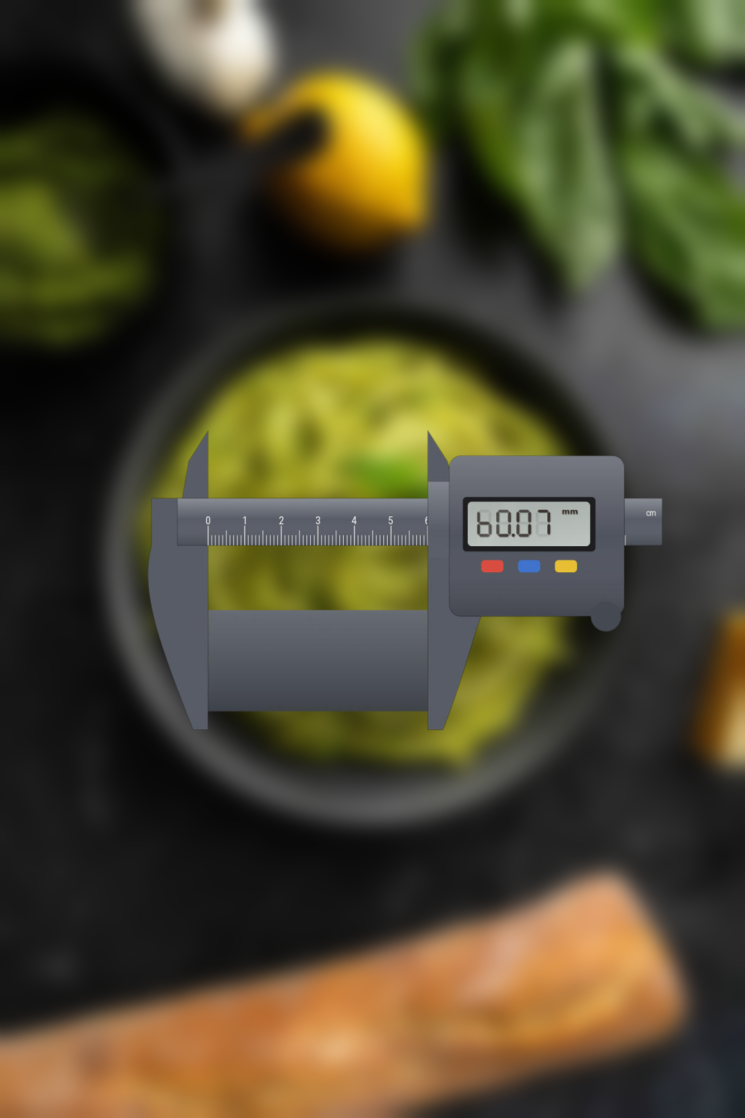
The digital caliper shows 60.07 mm
